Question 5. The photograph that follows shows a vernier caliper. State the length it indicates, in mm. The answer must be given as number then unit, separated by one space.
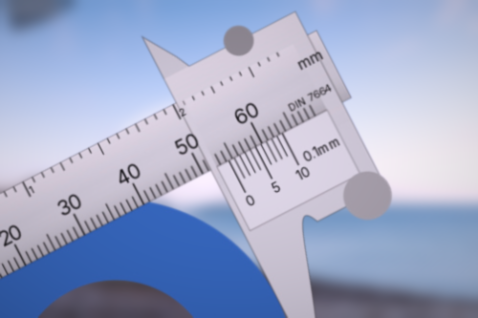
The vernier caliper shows 54.4 mm
